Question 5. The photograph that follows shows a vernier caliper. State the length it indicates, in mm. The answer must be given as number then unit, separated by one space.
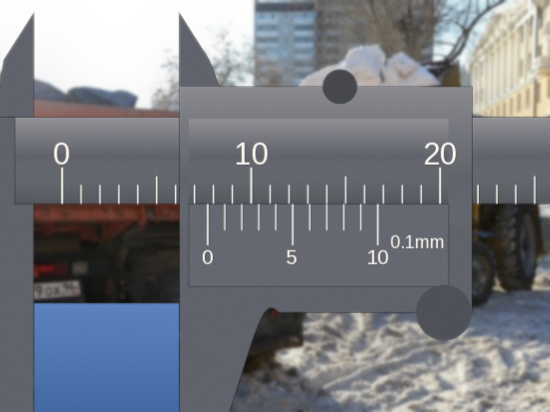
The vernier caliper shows 7.7 mm
